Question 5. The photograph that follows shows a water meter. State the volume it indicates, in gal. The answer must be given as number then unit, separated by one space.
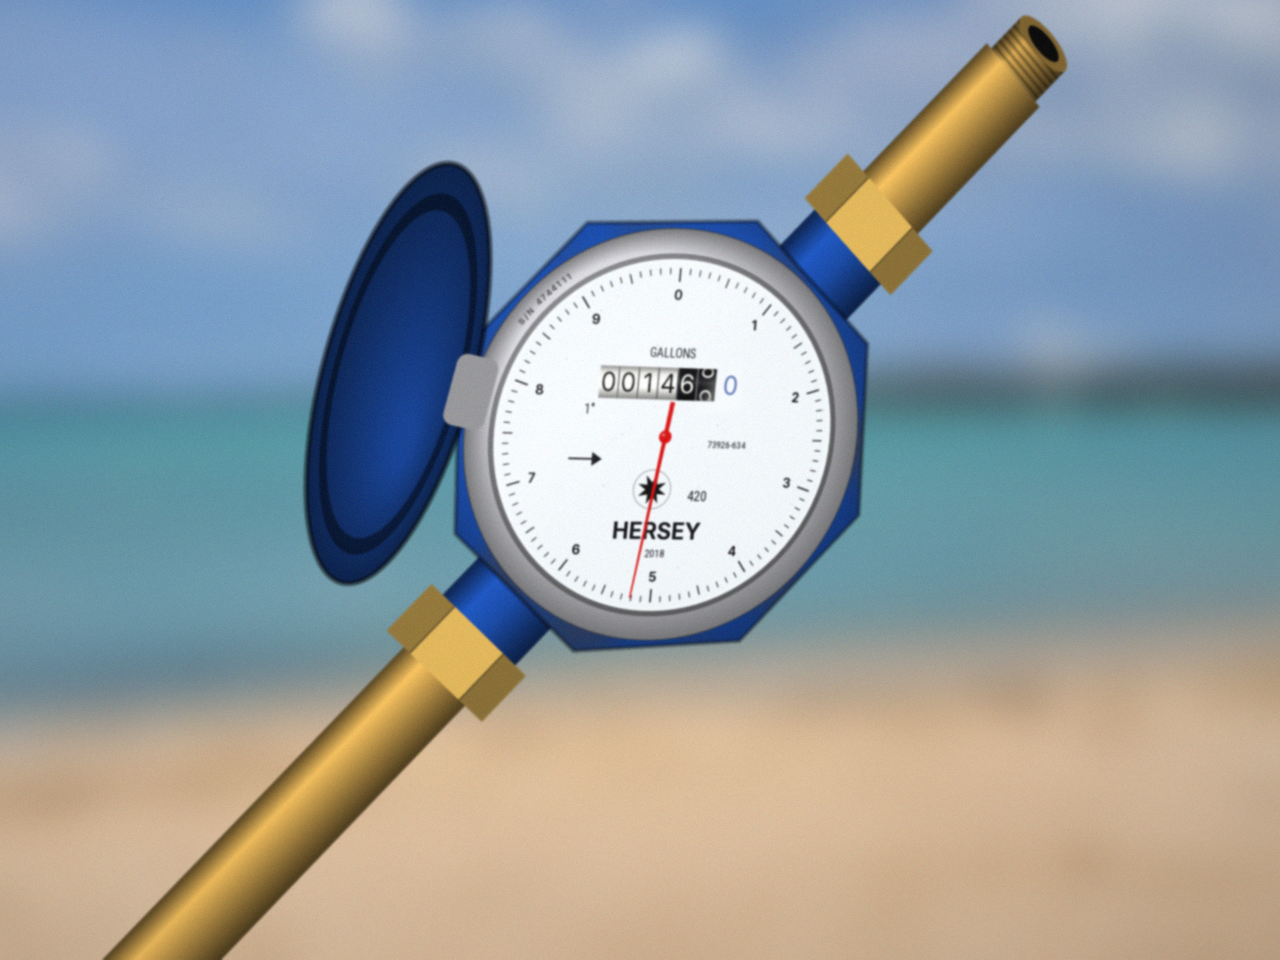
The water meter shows 14685.2 gal
